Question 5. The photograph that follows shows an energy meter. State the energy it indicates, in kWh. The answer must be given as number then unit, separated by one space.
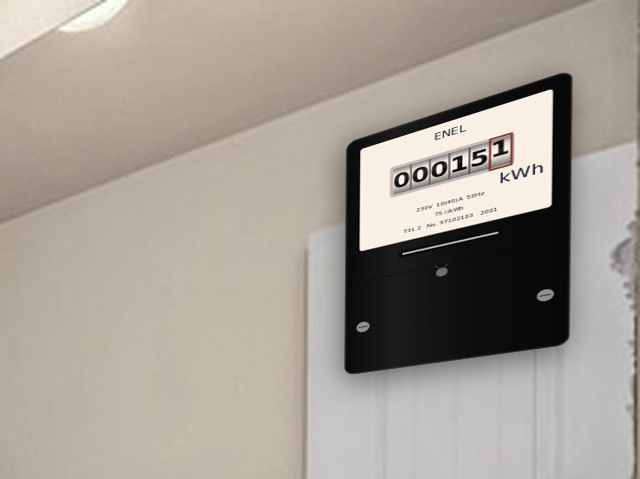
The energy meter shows 15.1 kWh
